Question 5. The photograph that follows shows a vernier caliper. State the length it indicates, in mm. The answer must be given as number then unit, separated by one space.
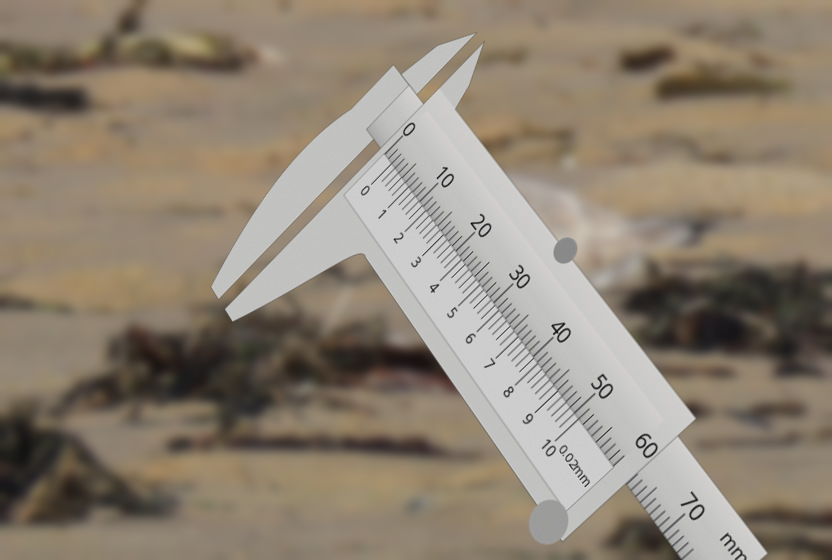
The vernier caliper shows 2.0 mm
